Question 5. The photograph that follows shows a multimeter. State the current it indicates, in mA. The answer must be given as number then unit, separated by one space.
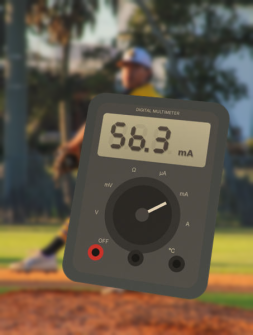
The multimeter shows 56.3 mA
